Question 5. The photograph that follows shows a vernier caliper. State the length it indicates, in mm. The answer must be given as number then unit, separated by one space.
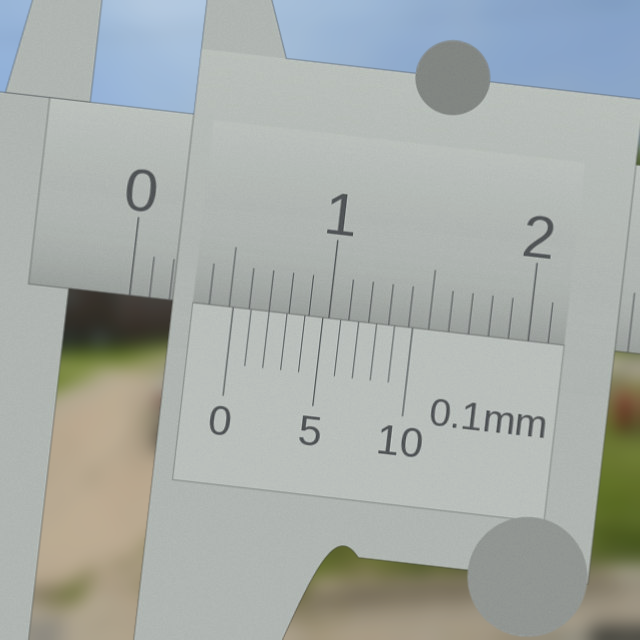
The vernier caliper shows 5.2 mm
